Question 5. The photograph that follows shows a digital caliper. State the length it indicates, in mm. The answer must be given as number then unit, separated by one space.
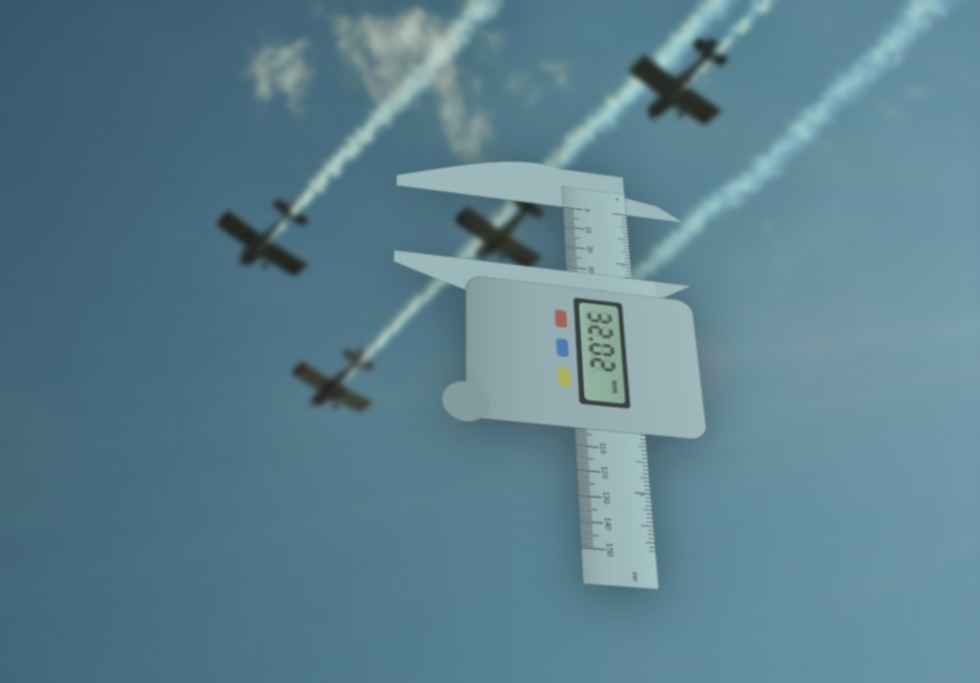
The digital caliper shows 32.02 mm
